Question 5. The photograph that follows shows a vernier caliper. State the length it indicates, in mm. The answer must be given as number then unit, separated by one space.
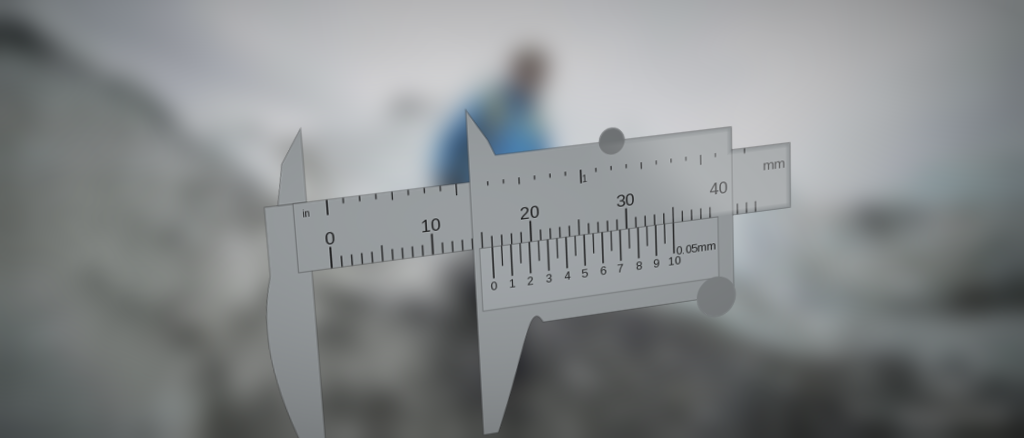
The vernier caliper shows 16.0 mm
